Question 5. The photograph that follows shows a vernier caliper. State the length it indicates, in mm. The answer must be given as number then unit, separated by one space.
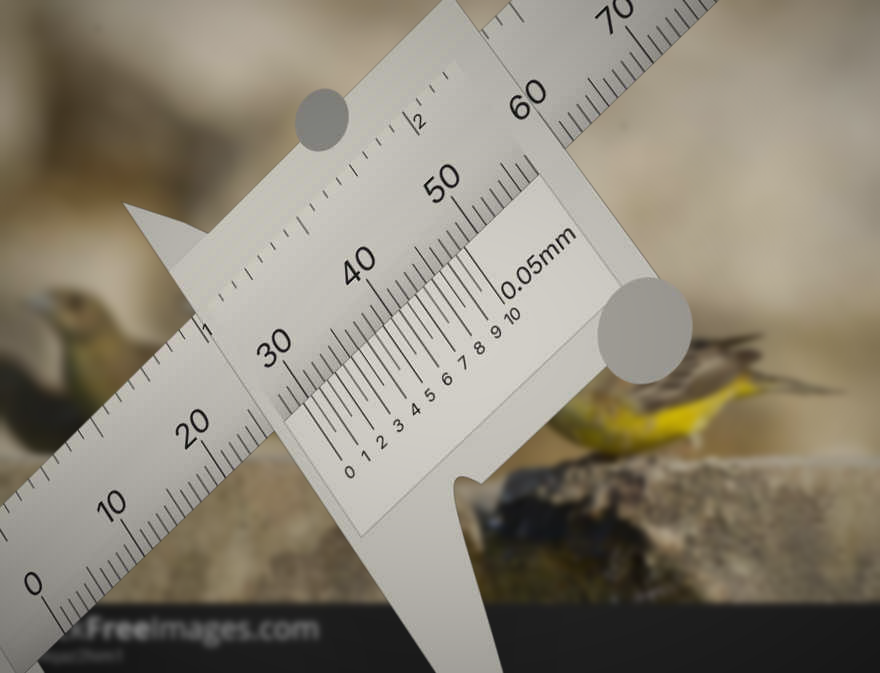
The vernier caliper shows 29.4 mm
